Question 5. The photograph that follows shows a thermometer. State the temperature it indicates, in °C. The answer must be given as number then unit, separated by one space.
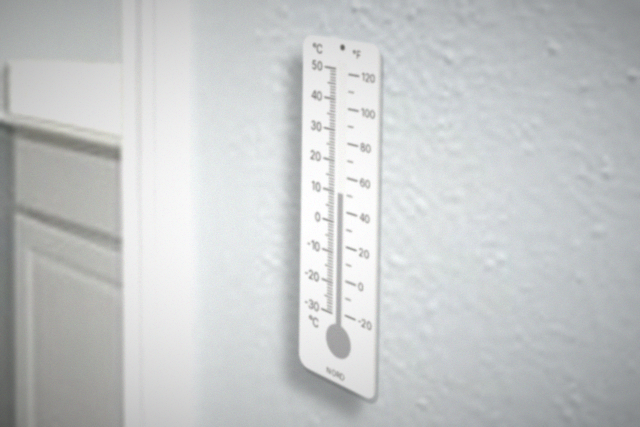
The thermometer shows 10 °C
